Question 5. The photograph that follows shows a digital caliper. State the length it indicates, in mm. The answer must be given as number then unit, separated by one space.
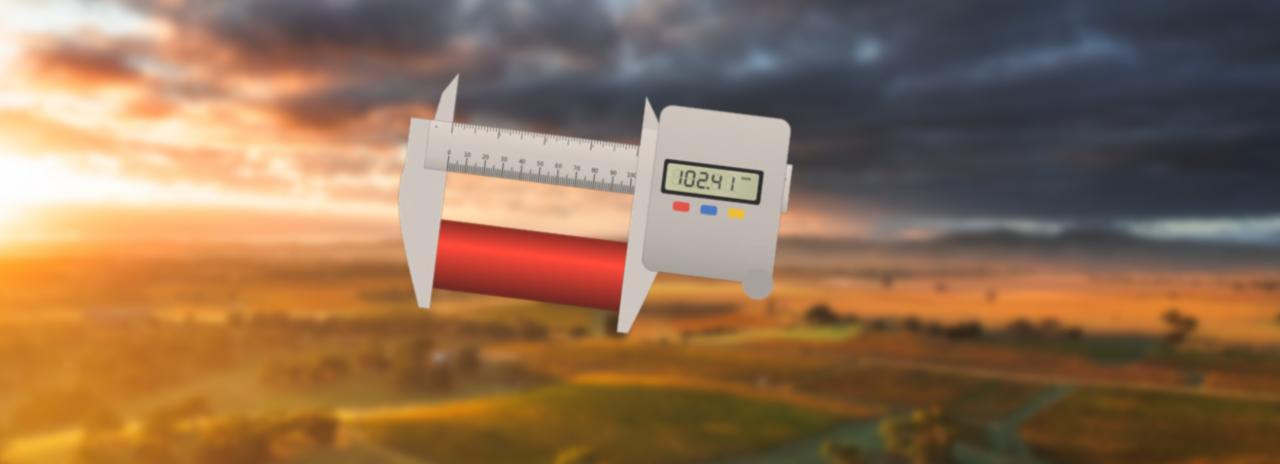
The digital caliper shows 102.41 mm
